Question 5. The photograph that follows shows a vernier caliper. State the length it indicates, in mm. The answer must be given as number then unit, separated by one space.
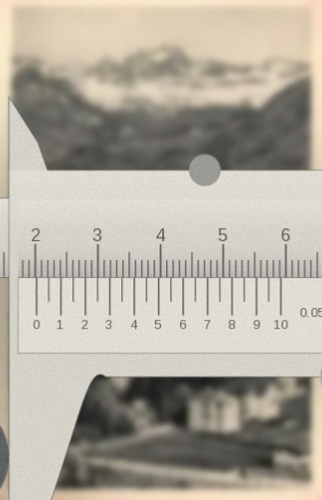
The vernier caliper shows 20.2 mm
